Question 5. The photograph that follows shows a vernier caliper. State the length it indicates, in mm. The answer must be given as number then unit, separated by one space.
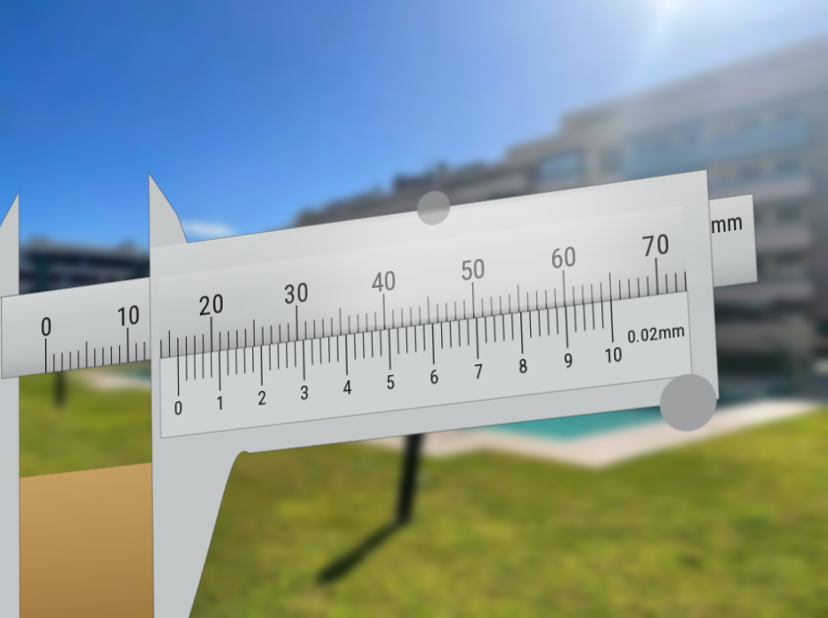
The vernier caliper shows 16.0 mm
